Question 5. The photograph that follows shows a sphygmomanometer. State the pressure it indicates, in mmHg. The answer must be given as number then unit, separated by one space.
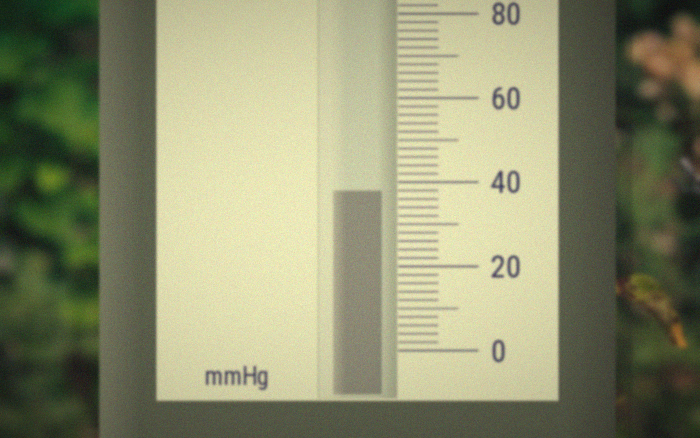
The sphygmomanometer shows 38 mmHg
